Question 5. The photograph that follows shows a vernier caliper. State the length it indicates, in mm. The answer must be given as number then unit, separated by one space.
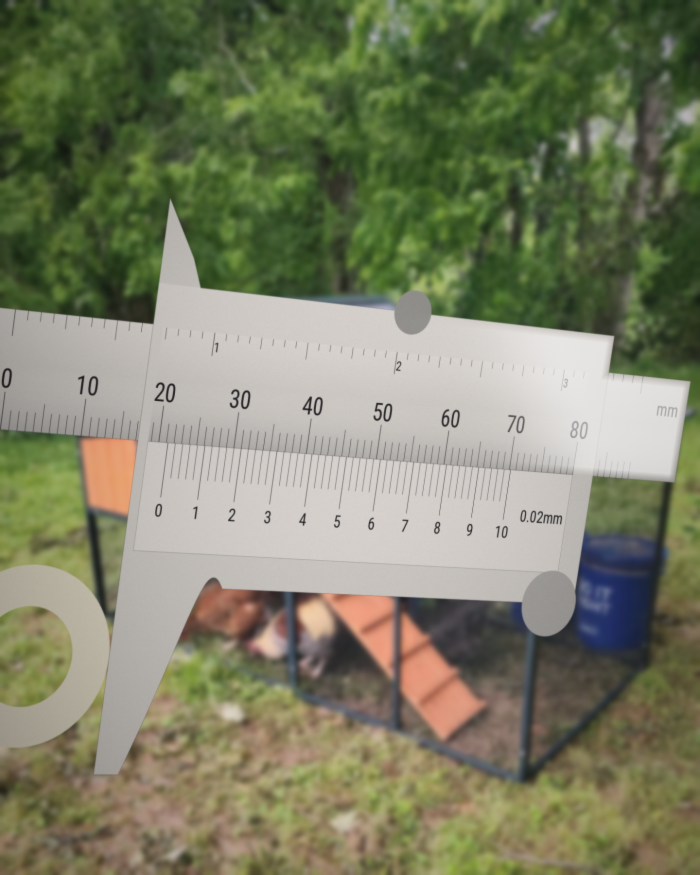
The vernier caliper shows 21.2 mm
